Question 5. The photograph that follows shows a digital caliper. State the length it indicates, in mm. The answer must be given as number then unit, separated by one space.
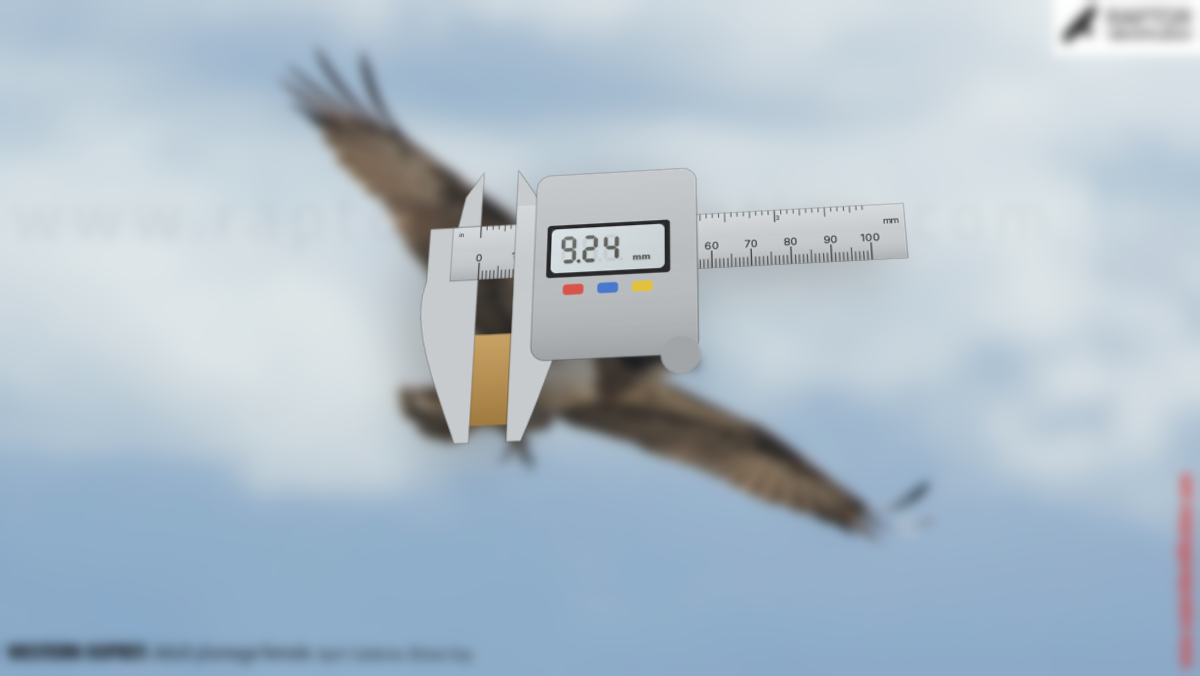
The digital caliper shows 9.24 mm
